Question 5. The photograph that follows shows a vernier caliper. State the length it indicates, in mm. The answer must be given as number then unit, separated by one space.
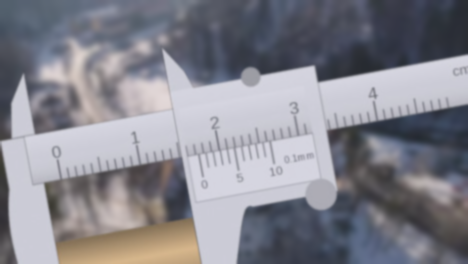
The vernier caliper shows 17.4 mm
